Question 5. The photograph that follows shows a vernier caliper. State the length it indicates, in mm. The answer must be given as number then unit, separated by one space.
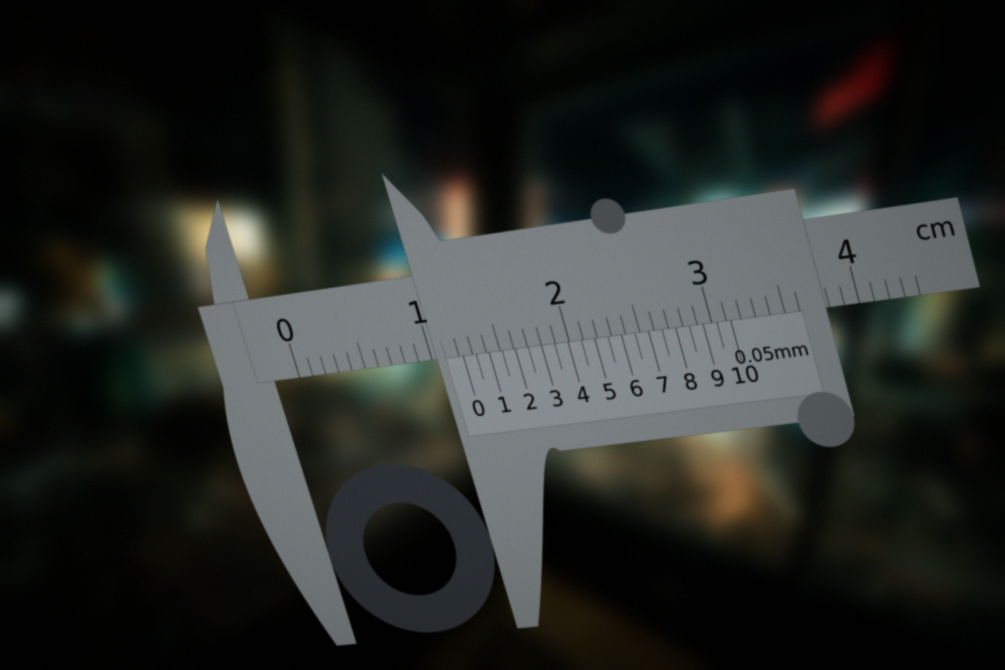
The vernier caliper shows 12.3 mm
